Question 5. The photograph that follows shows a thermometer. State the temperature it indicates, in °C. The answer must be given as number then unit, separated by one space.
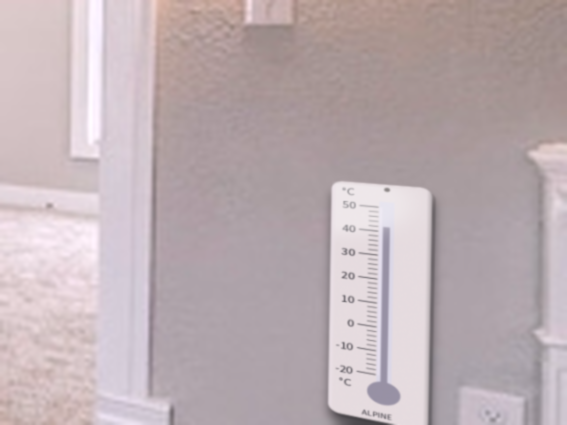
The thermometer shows 42 °C
